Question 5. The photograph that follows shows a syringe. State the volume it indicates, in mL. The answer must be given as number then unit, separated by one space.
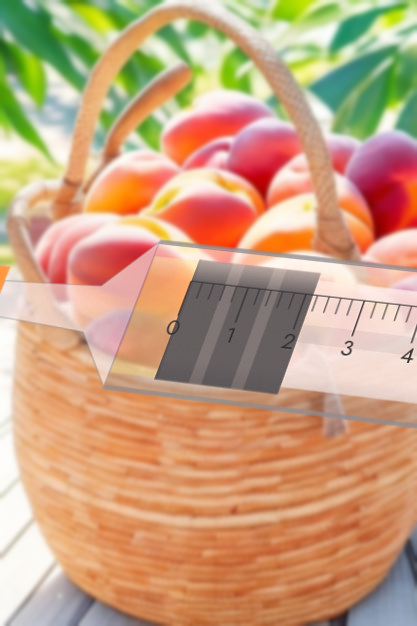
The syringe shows 0 mL
